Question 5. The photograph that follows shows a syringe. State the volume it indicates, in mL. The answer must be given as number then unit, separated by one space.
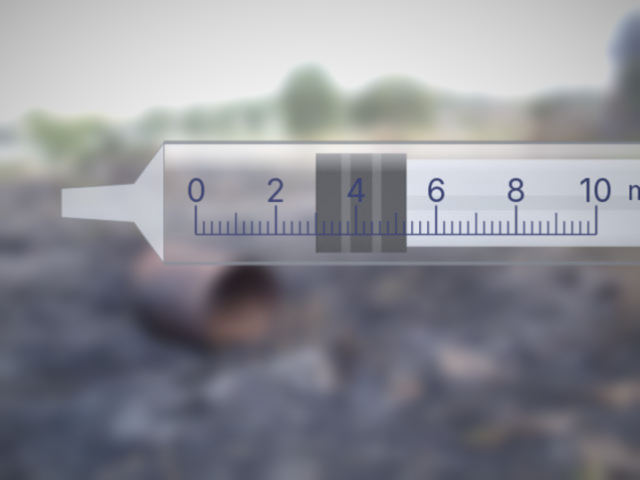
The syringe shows 3 mL
